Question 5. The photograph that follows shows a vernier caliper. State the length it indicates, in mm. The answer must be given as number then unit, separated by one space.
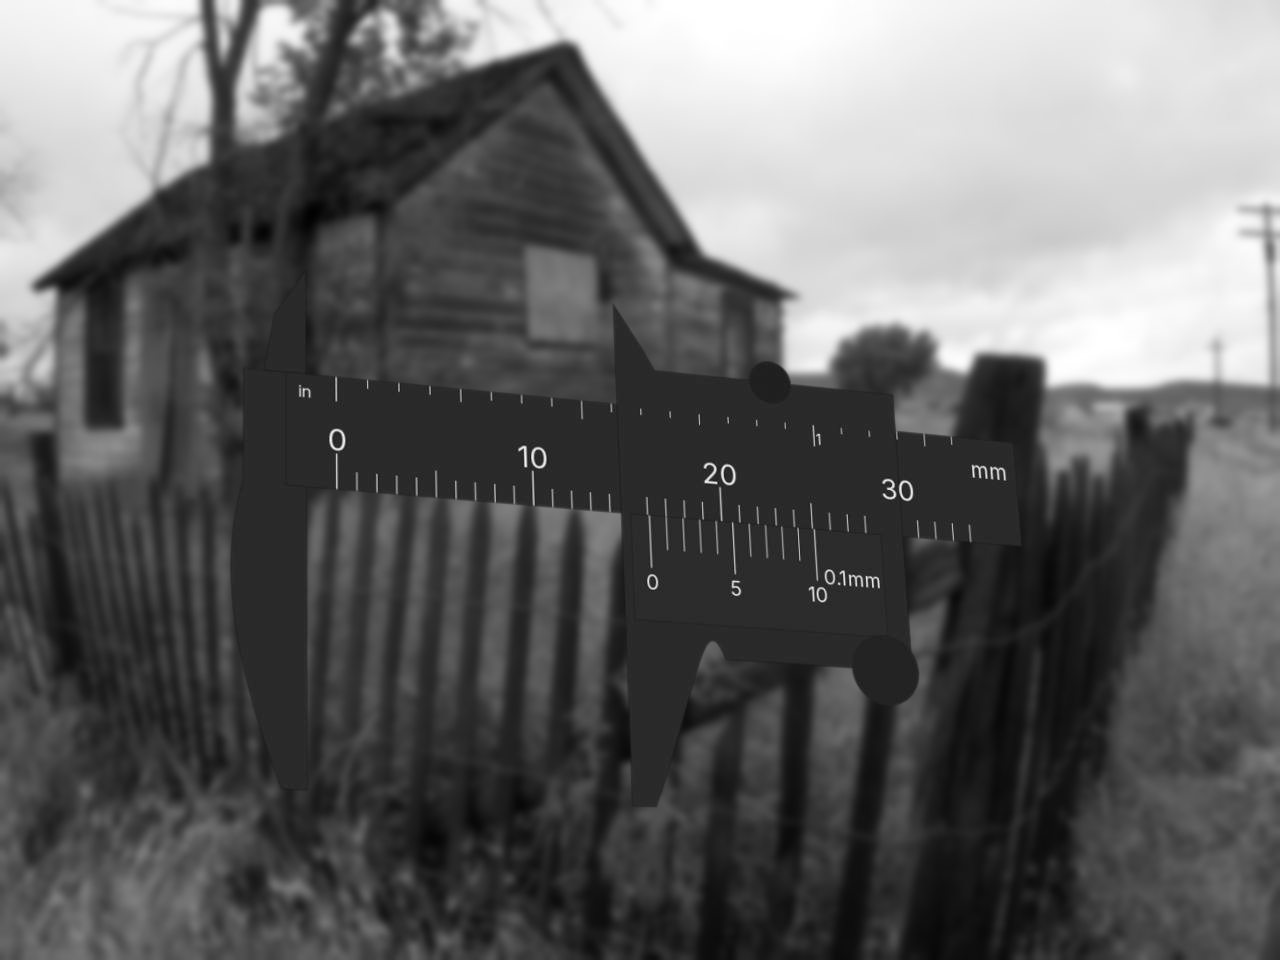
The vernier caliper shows 16.1 mm
